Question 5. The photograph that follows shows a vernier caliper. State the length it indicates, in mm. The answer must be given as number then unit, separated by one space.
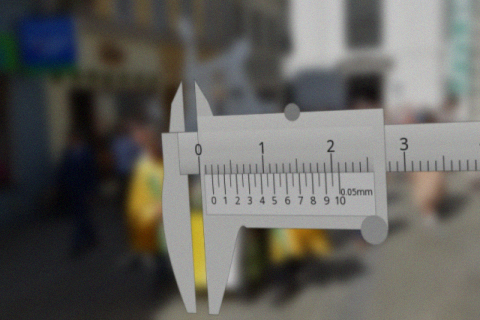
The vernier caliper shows 2.0 mm
